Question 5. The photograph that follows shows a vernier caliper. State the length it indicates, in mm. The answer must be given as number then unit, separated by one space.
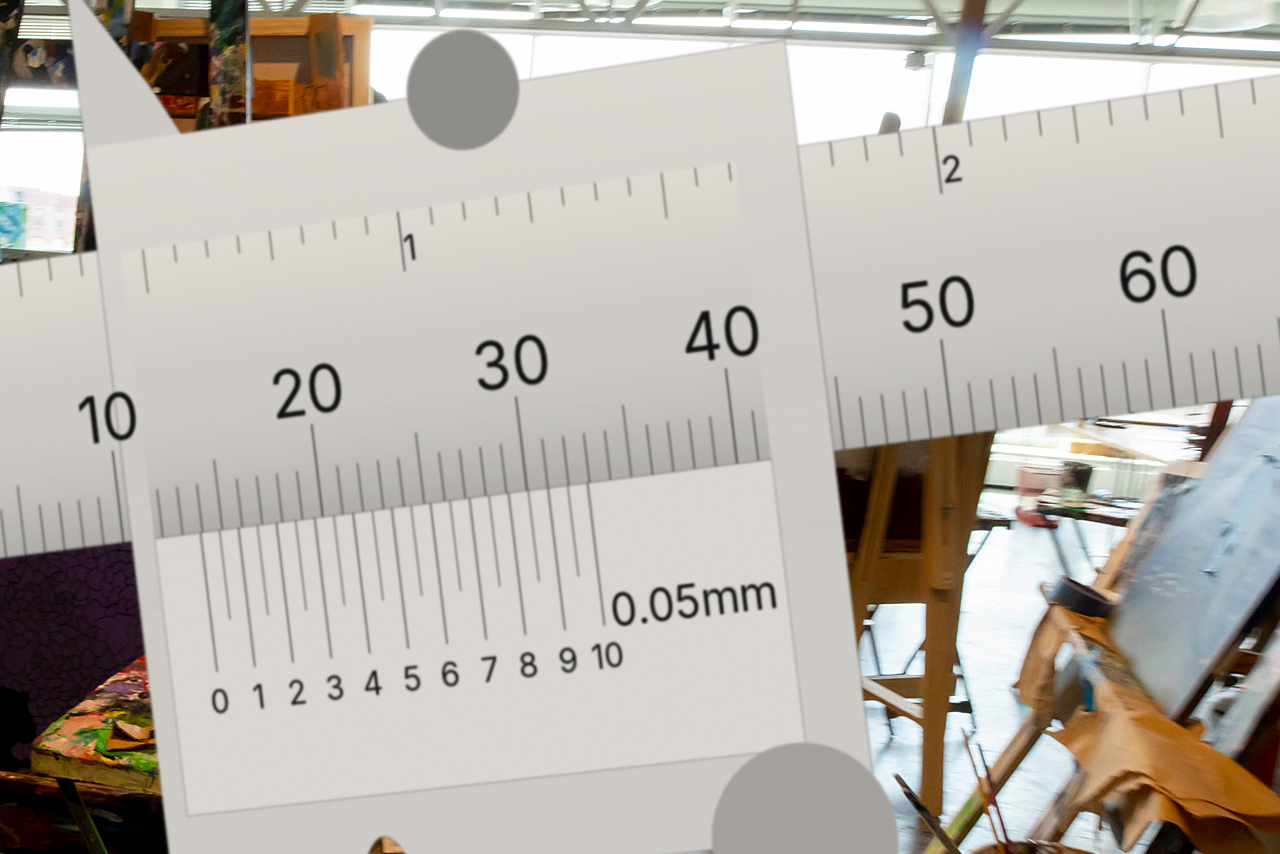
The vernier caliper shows 13.9 mm
